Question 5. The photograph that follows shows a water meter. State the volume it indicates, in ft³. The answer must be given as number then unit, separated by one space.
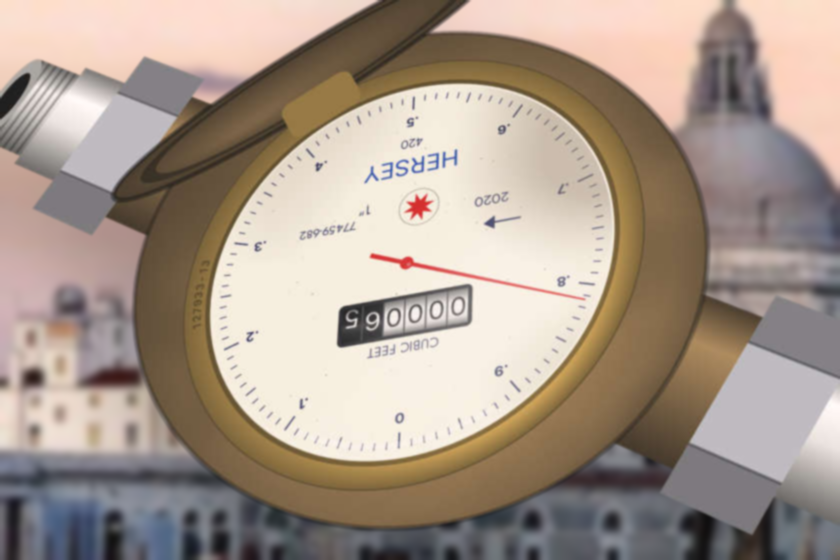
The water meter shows 64.81 ft³
